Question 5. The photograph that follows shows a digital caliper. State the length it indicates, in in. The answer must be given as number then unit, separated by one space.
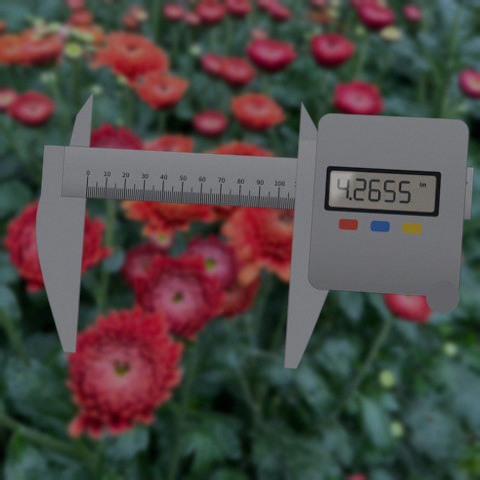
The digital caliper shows 4.2655 in
